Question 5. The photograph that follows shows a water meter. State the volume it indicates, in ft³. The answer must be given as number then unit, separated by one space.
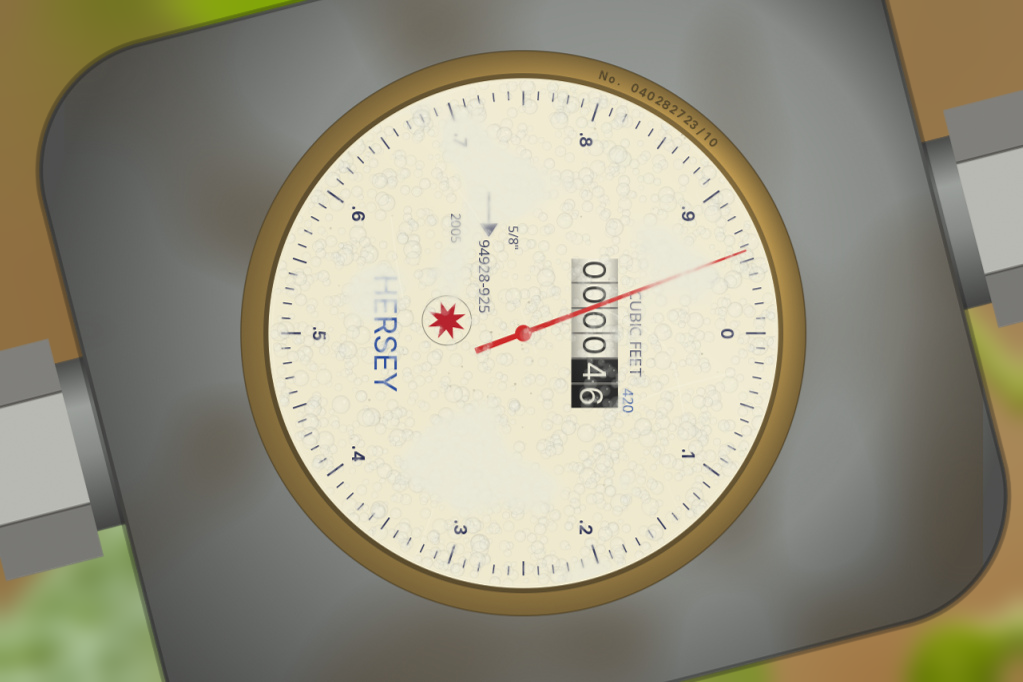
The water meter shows 45.94 ft³
